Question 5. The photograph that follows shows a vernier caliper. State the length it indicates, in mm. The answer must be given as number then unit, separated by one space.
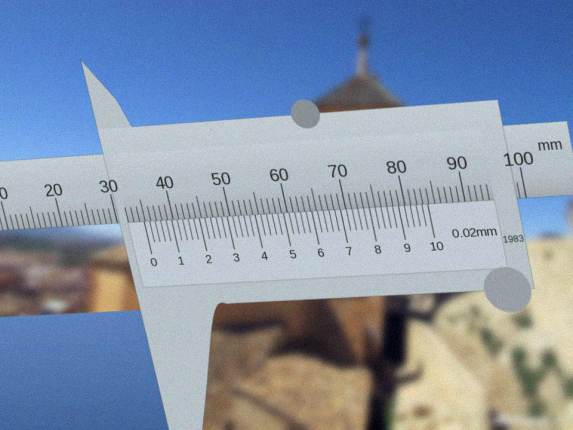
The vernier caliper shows 34.8 mm
